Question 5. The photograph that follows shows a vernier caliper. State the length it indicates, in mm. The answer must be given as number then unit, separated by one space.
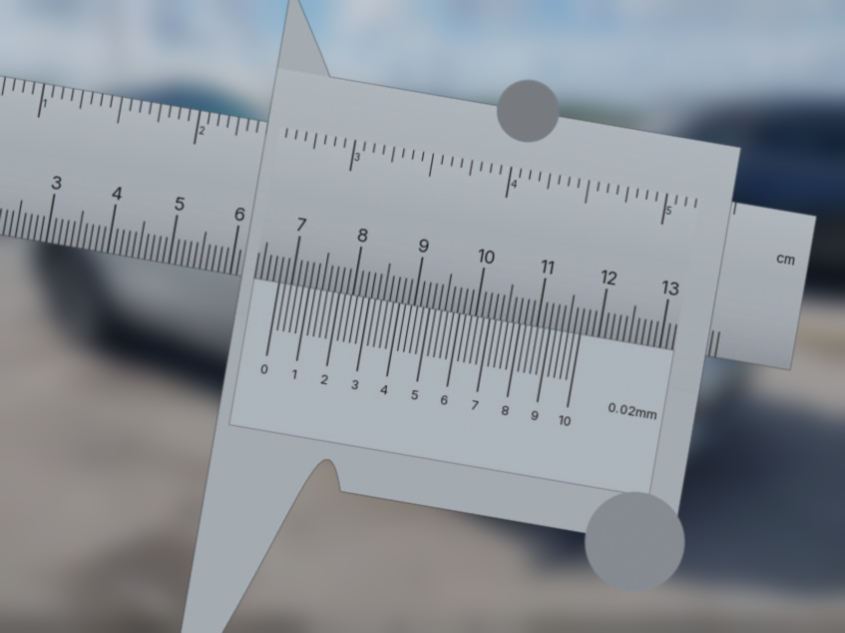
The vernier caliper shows 68.0 mm
